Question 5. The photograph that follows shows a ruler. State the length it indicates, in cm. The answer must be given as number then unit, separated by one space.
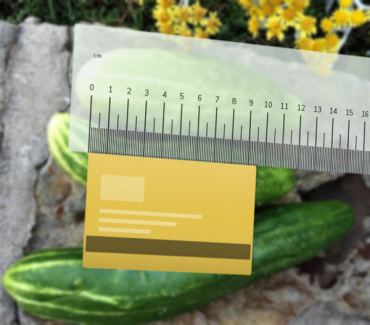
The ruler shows 9.5 cm
